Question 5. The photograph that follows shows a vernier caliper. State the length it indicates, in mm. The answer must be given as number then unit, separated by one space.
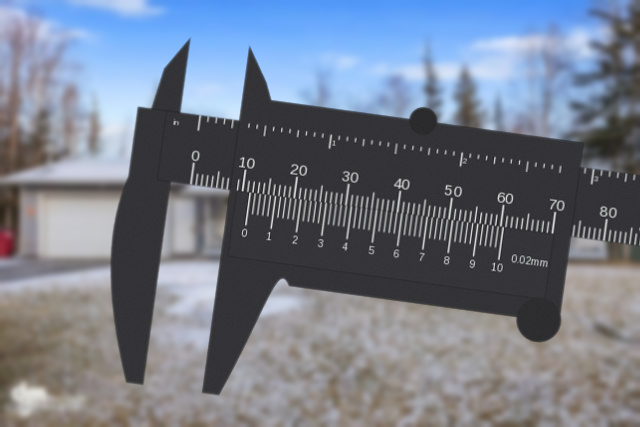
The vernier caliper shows 11.5 mm
